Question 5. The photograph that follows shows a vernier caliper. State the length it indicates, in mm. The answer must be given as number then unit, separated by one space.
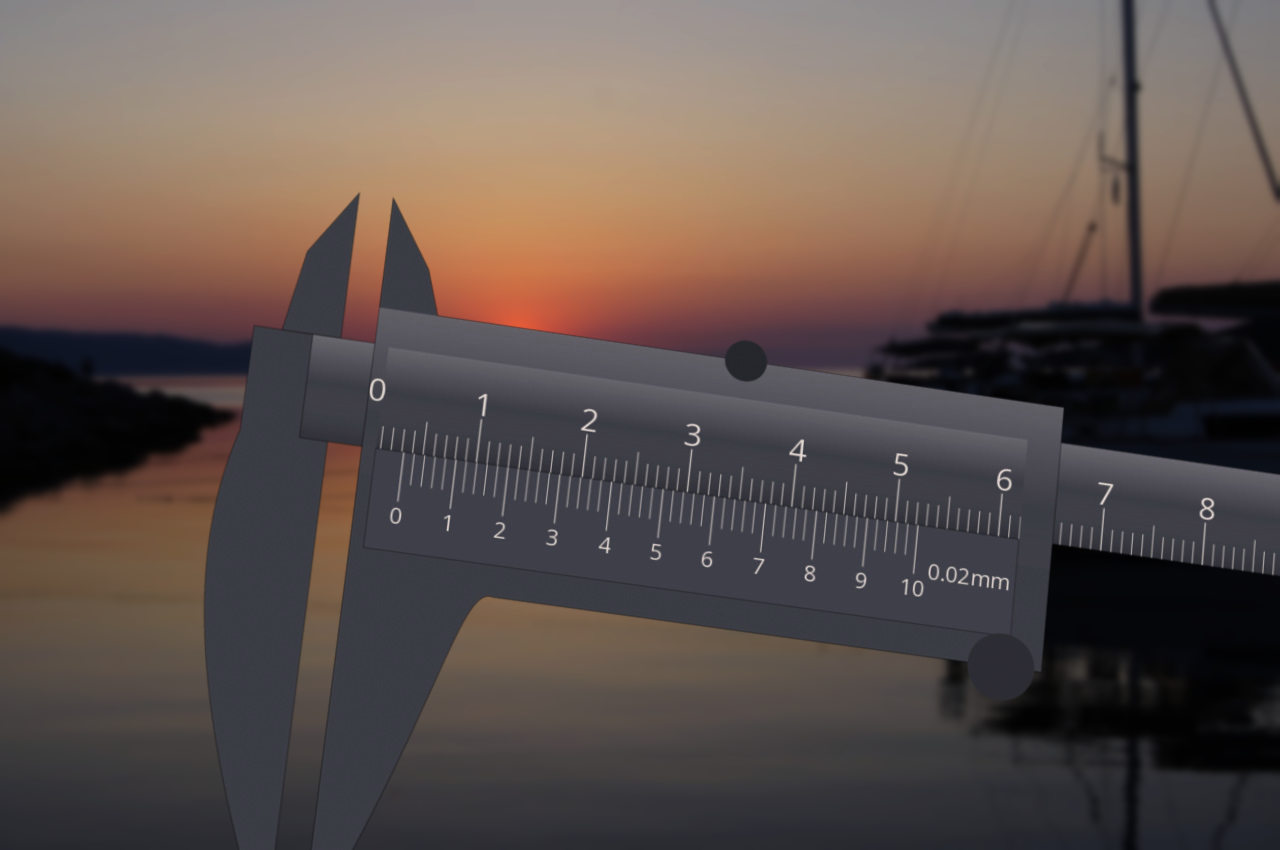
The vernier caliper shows 3.2 mm
